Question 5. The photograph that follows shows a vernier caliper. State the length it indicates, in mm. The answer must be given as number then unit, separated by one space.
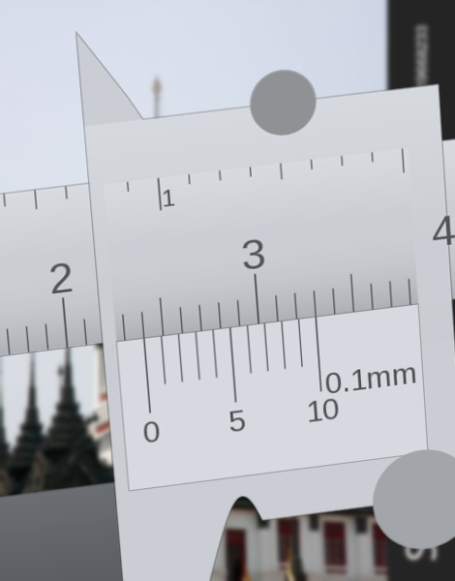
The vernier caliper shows 24.0 mm
